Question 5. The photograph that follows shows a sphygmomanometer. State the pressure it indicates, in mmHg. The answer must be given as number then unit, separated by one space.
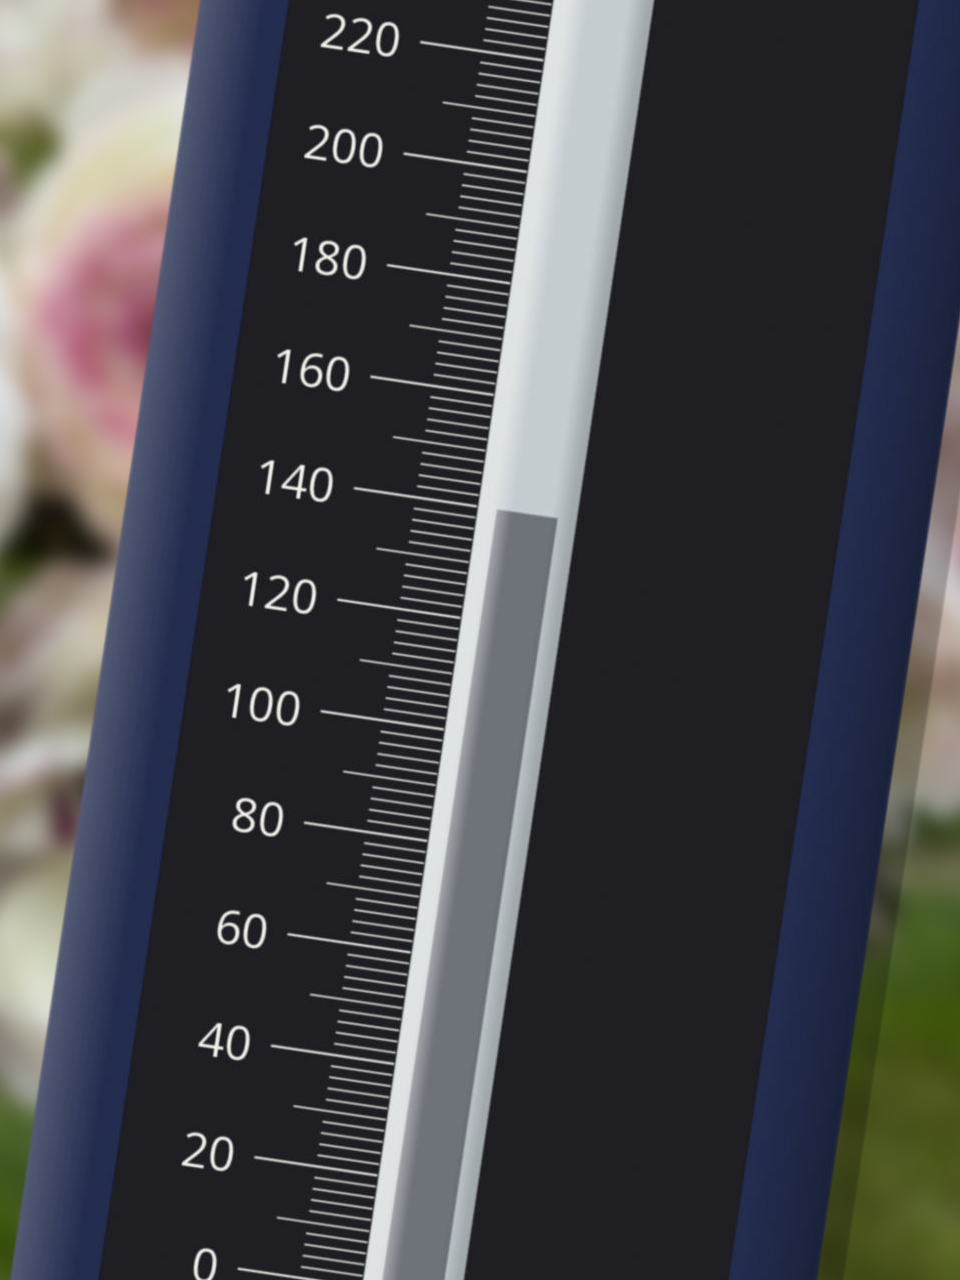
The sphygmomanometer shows 140 mmHg
